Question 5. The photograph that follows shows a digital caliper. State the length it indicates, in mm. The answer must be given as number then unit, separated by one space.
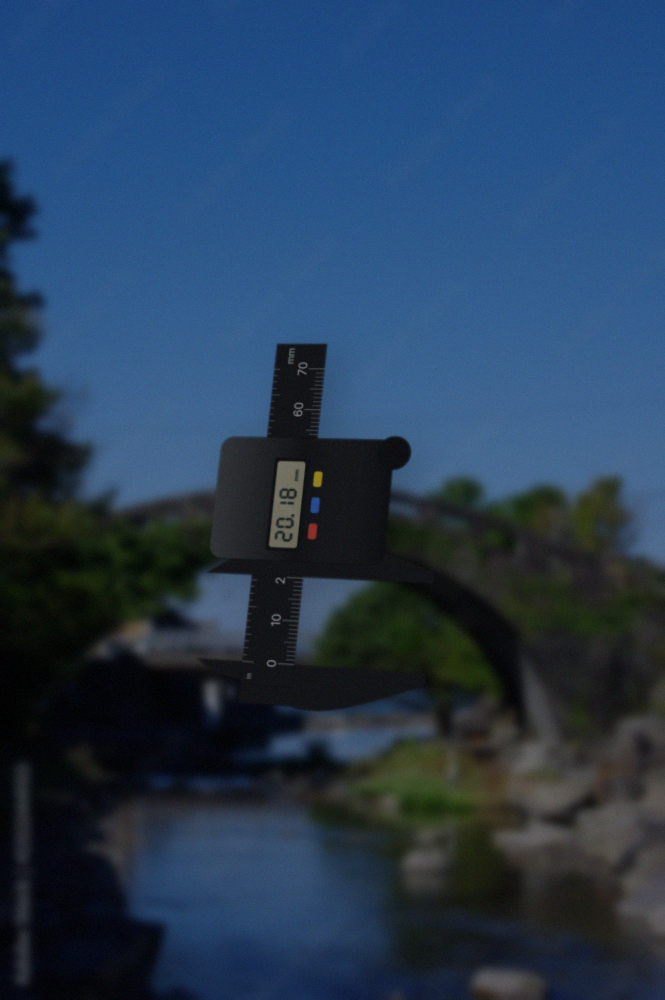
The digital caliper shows 20.18 mm
